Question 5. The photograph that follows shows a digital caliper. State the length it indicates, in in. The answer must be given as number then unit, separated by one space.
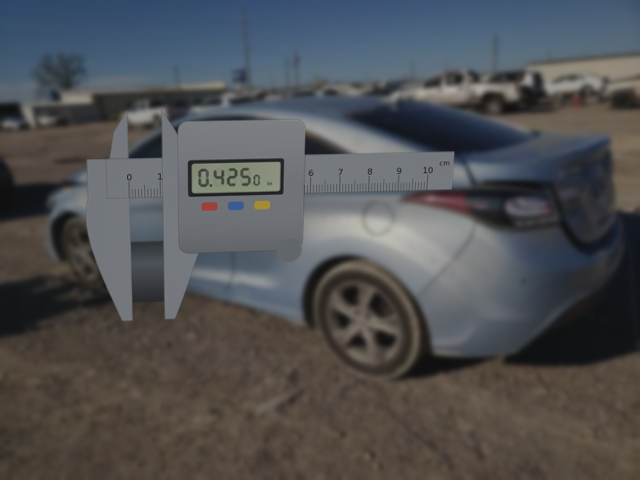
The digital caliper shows 0.4250 in
